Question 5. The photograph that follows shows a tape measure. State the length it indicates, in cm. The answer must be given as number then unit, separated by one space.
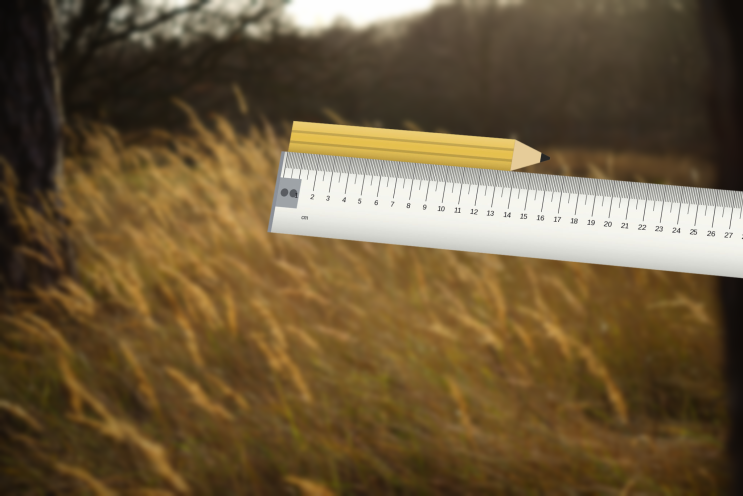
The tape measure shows 16 cm
